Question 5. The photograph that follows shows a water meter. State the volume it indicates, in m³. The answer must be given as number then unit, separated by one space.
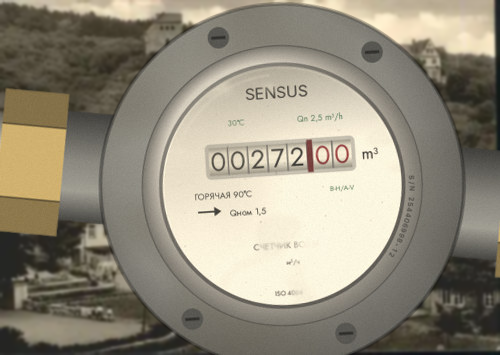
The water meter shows 272.00 m³
